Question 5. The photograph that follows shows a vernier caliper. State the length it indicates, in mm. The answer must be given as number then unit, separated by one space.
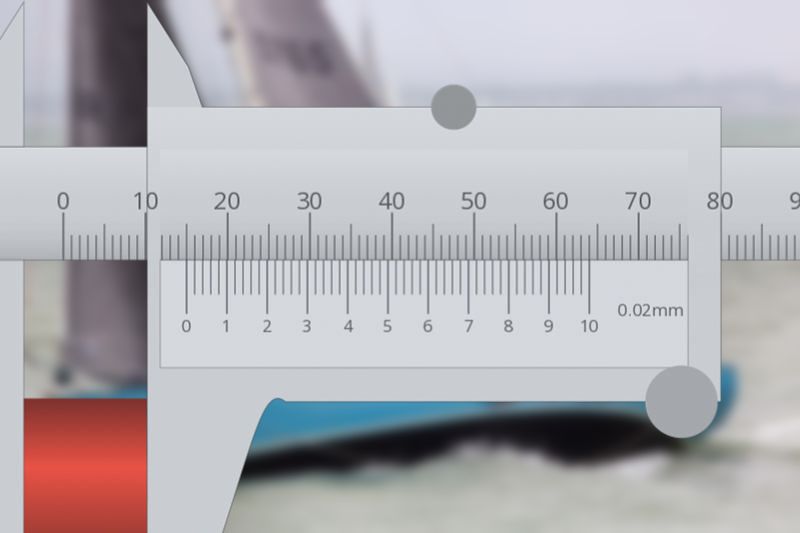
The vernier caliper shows 15.0 mm
